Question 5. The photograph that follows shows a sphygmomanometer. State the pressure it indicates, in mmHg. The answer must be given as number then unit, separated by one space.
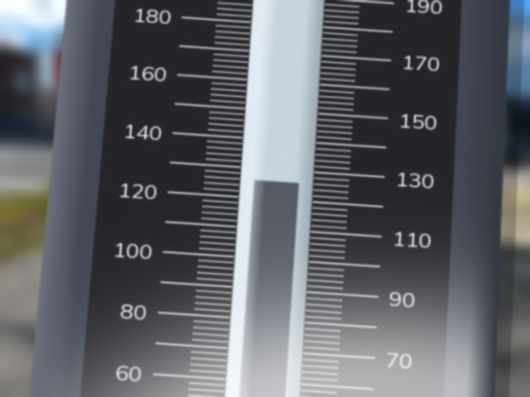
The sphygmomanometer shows 126 mmHg
